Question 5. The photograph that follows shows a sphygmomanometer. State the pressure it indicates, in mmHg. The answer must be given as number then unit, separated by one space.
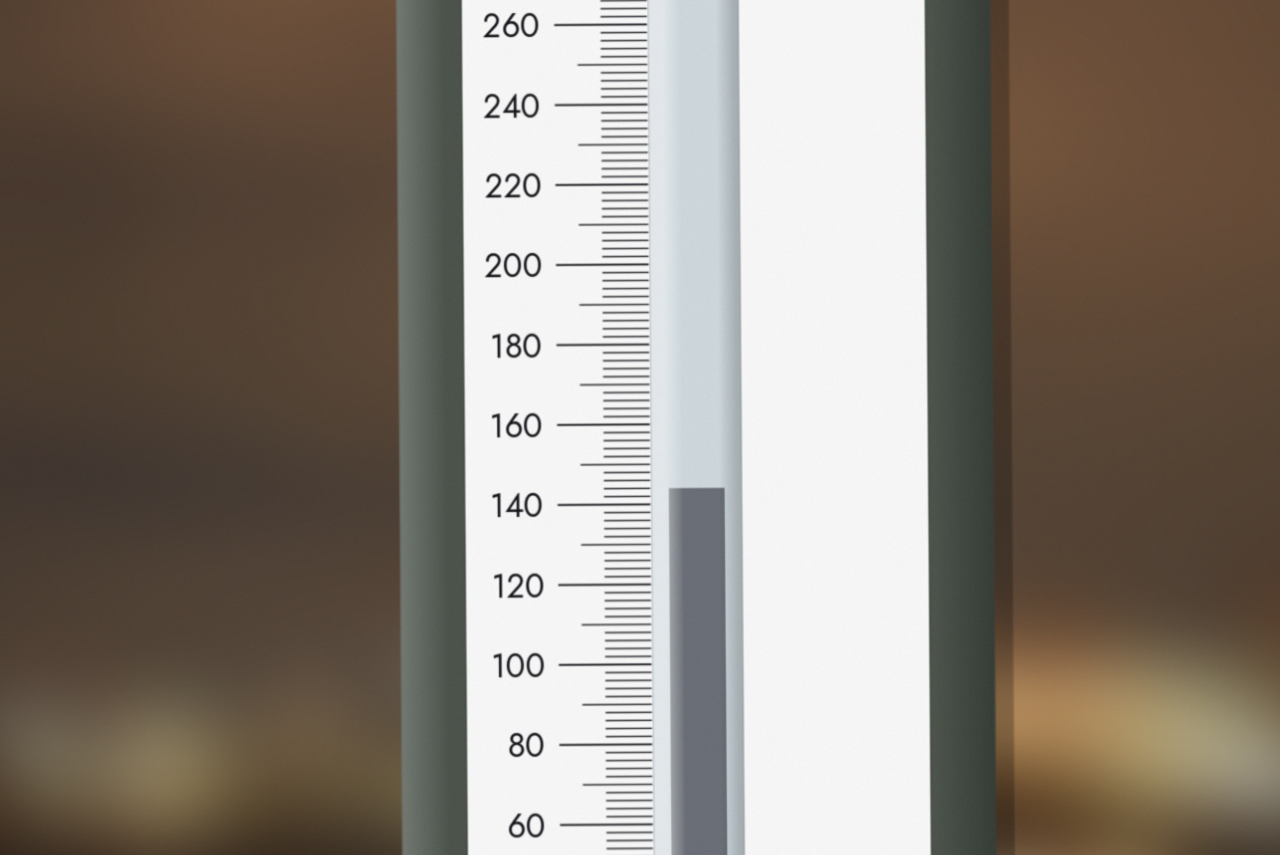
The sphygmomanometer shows 144 mmHg
